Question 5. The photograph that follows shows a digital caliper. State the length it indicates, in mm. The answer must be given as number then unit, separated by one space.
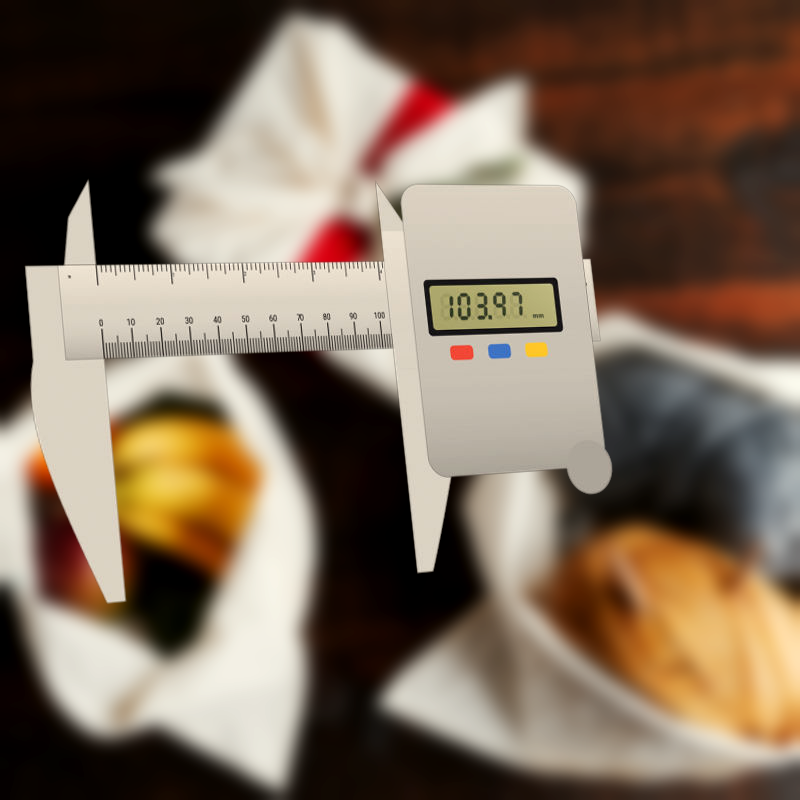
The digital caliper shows 103.97 mm
